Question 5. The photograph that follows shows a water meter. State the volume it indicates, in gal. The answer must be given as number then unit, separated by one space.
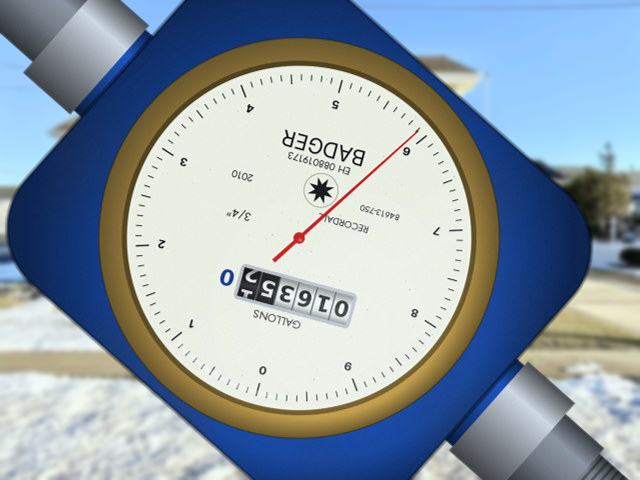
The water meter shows 163515.9 gal
